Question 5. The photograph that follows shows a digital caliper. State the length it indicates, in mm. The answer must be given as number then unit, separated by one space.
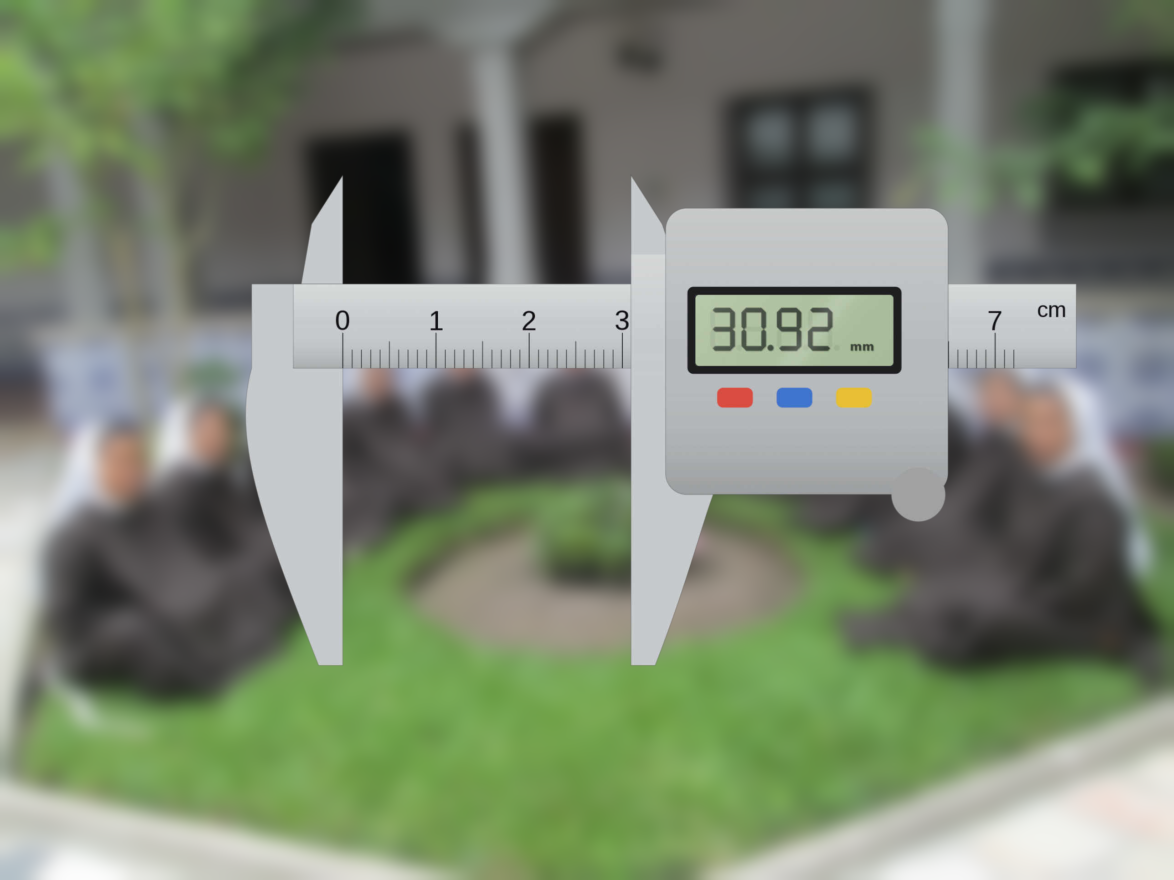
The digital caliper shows 30.92 mm
